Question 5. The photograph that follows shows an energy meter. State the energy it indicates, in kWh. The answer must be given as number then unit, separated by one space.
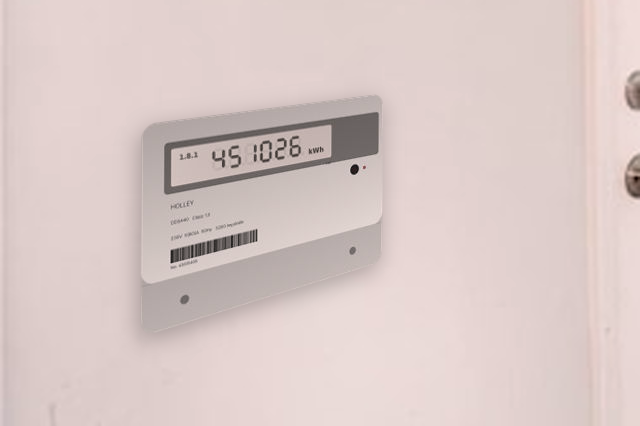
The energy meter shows 451026 kWh
